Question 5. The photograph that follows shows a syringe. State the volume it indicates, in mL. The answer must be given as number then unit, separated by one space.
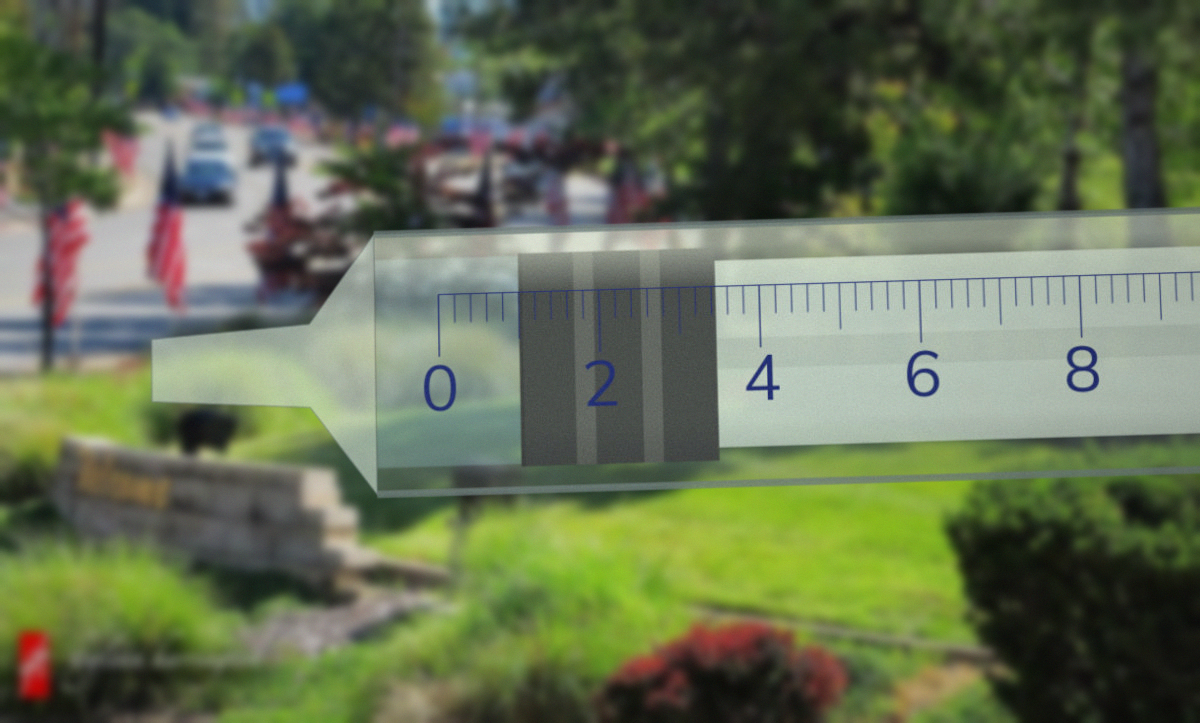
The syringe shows 1 mL
